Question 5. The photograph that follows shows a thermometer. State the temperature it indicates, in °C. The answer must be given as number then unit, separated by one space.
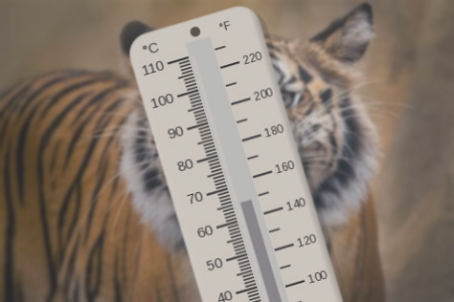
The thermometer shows 65 °C
